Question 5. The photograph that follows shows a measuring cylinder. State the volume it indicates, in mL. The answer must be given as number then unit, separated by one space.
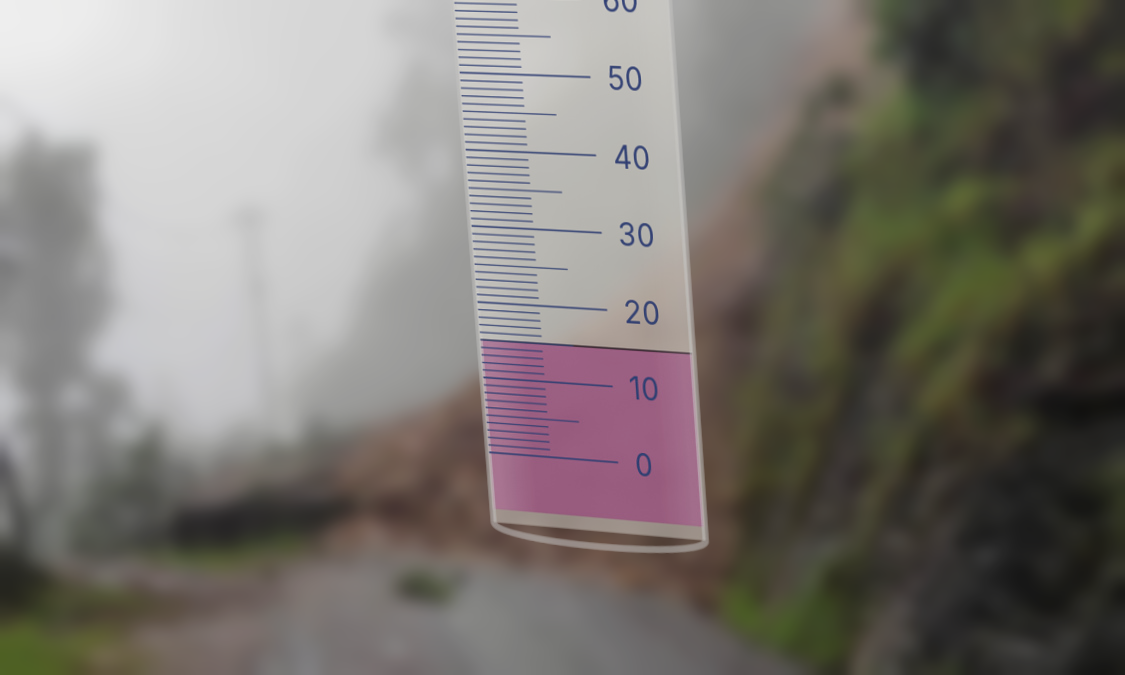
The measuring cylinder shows 15 mL
